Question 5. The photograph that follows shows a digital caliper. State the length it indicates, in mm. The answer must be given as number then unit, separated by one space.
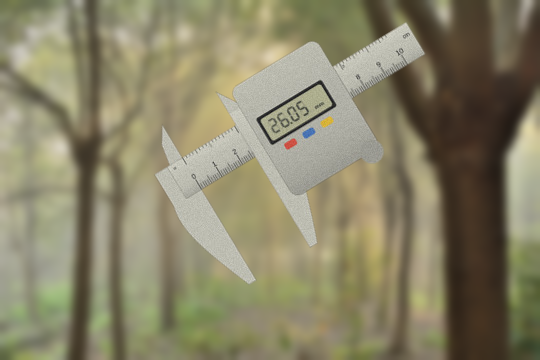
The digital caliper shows 26.05 mm
